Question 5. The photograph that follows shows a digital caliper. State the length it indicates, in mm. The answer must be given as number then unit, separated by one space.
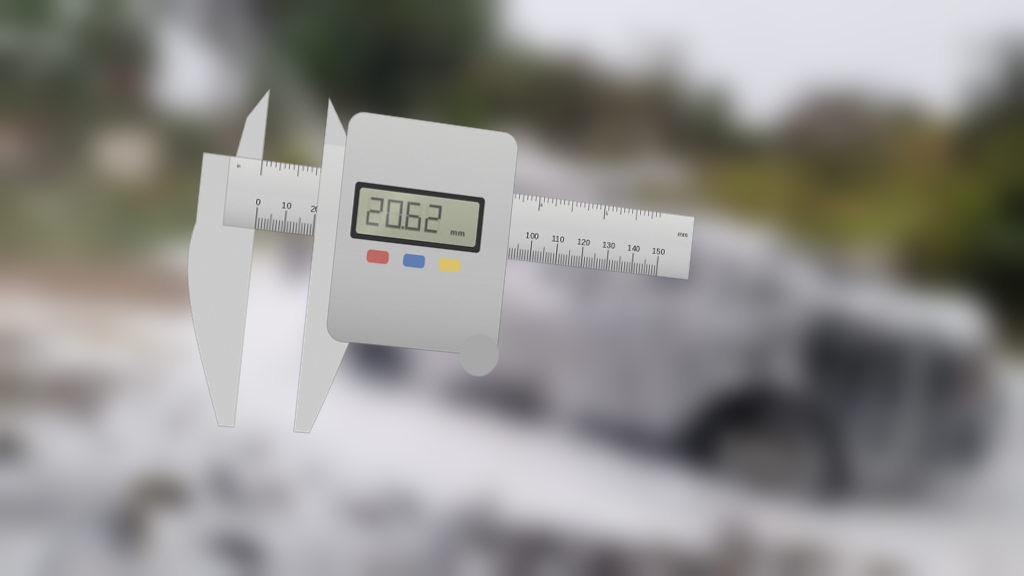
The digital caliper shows 20.62 mm
